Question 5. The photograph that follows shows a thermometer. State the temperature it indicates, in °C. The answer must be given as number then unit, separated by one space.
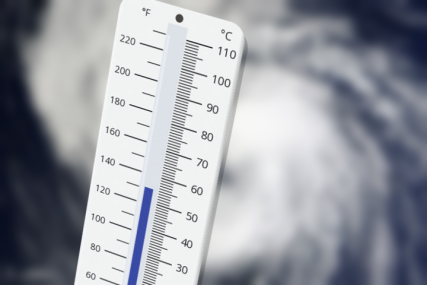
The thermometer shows 55 °C
